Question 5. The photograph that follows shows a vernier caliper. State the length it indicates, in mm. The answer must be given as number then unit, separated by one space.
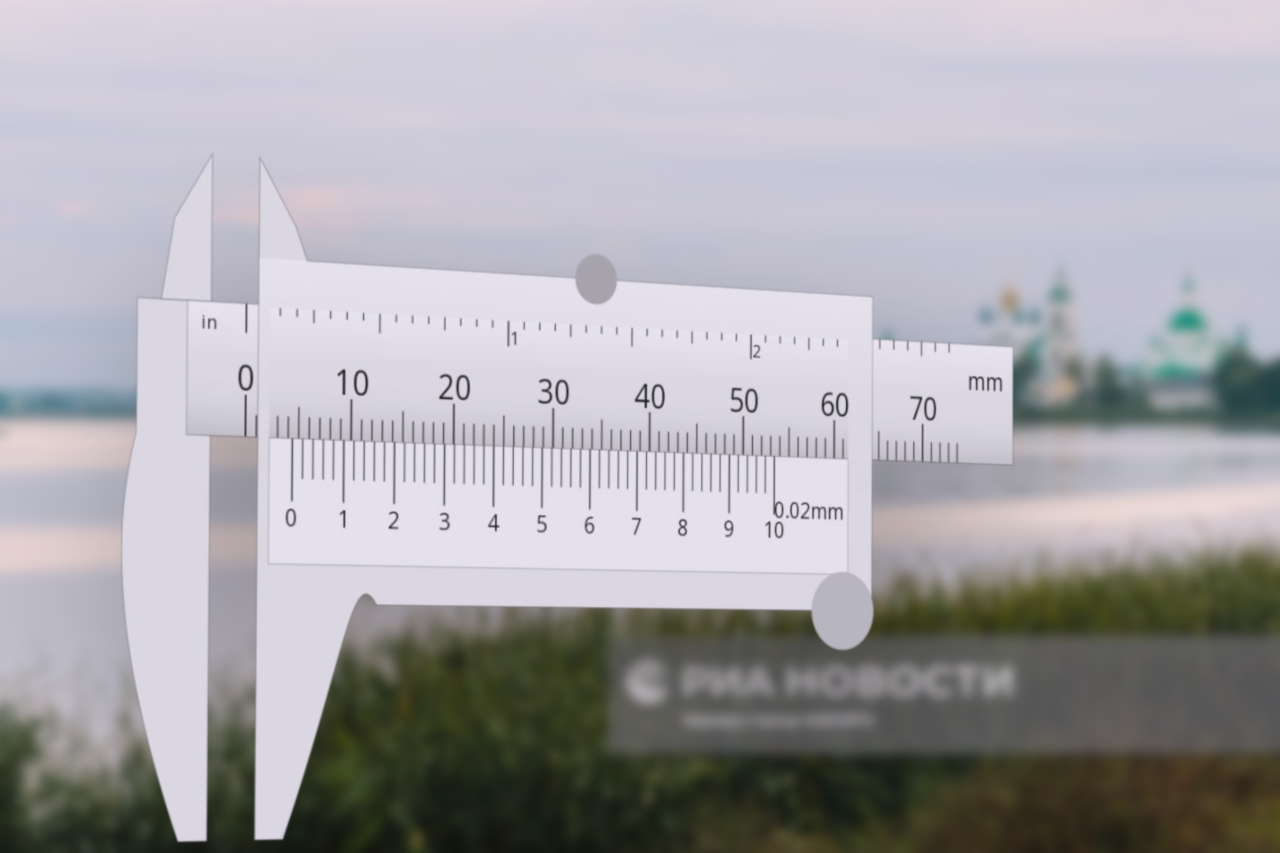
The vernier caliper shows 4.4 mm
